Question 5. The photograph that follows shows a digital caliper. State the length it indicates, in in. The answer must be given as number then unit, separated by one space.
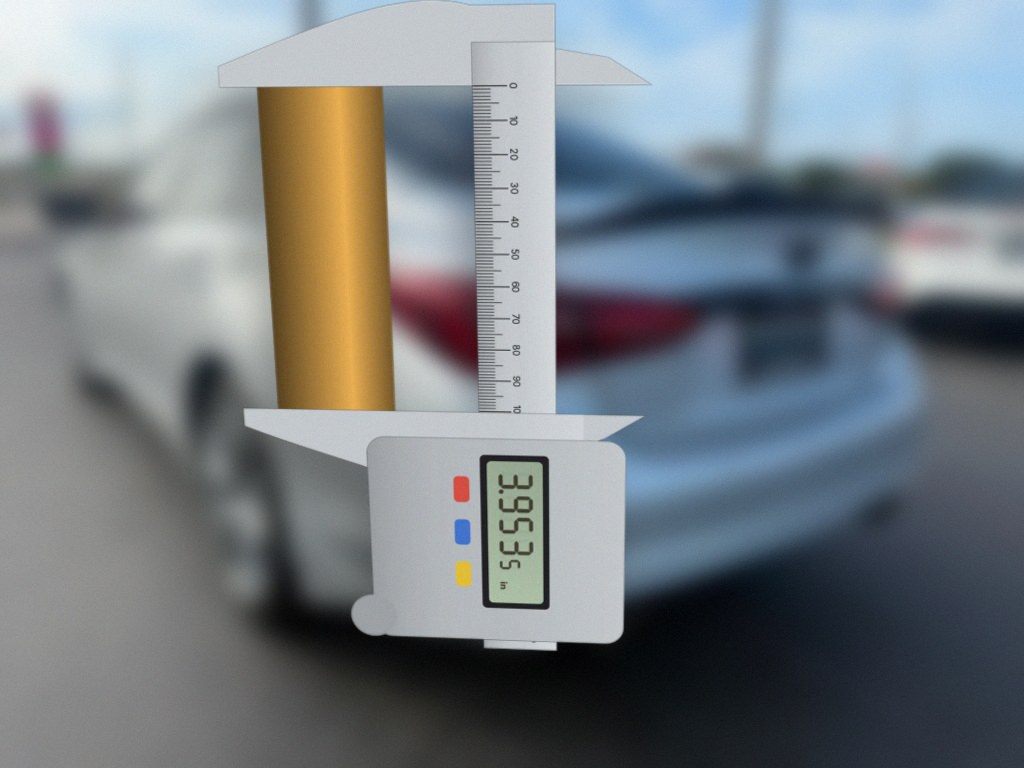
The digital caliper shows 3.9535 in
